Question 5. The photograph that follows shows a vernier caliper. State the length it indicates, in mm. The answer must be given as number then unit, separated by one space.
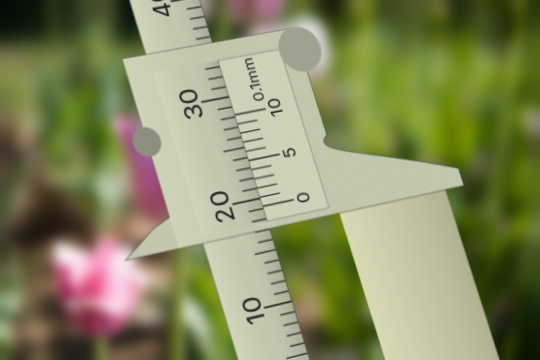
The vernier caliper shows 19.2 mm
